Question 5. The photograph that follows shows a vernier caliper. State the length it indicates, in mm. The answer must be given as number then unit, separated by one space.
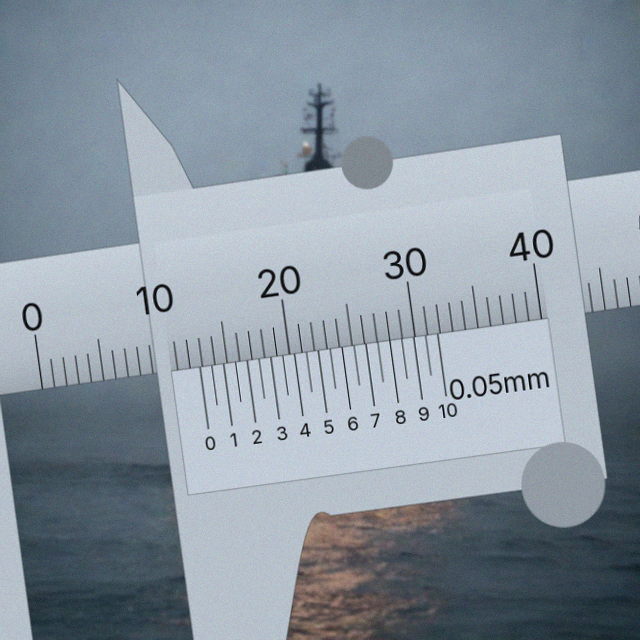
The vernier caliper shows 12.8 mm
